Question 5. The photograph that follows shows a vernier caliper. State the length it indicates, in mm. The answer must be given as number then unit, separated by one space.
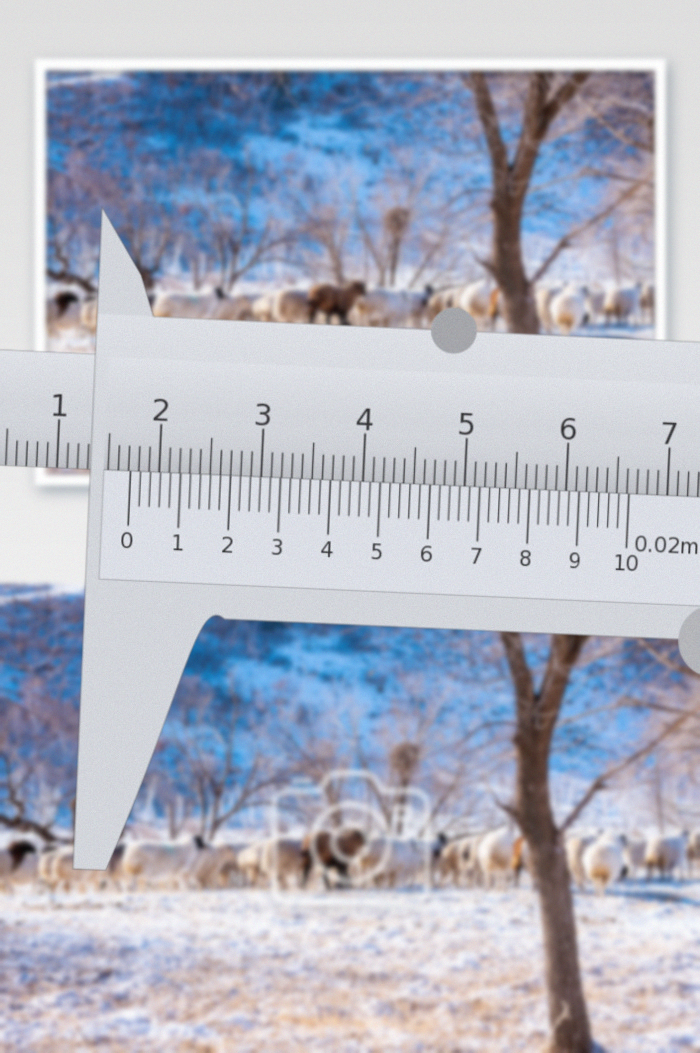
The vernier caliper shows 17.2 mm
